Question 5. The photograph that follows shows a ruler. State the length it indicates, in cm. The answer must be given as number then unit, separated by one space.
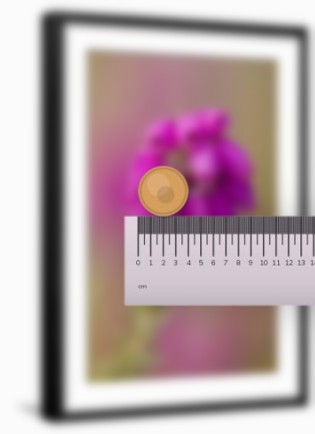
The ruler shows 4 cm
